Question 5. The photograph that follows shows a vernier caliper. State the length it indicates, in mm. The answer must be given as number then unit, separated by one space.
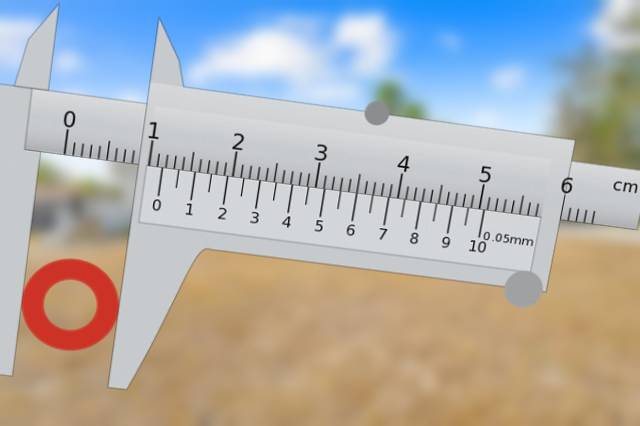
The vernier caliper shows 11.6 mm
